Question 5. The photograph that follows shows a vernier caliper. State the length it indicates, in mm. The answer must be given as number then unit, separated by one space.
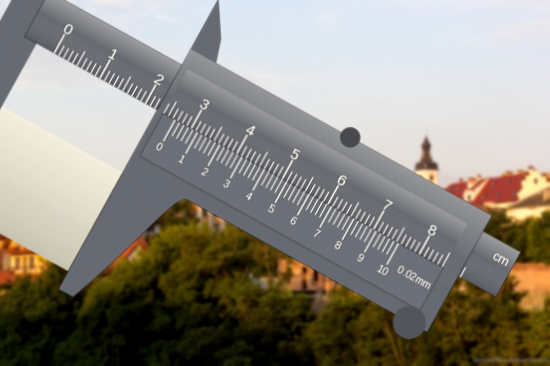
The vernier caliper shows 26.5 mm
